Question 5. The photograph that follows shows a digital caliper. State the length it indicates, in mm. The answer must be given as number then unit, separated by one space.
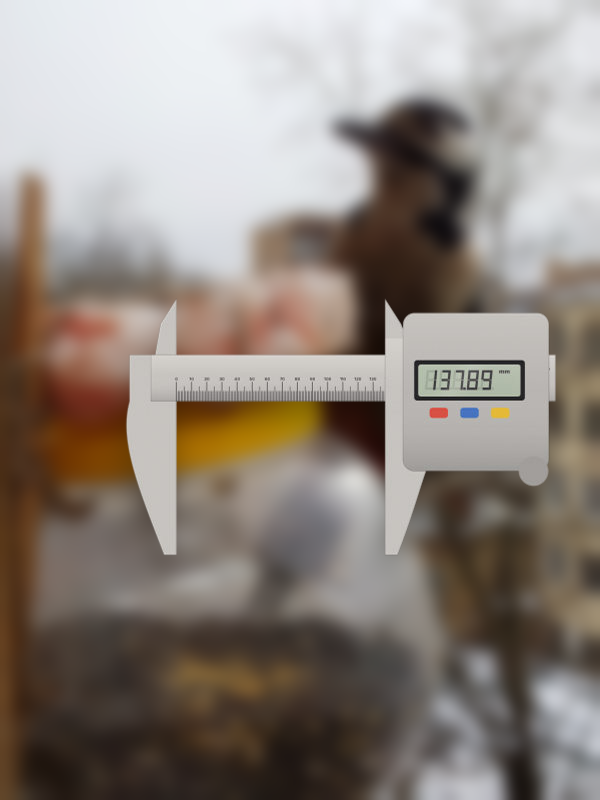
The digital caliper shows 137.89 mm
